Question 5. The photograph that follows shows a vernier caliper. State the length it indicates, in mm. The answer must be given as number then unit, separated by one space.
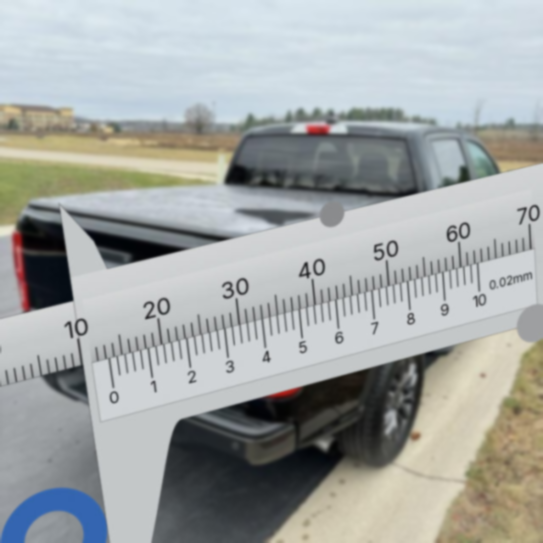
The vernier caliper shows 13.4 mm
